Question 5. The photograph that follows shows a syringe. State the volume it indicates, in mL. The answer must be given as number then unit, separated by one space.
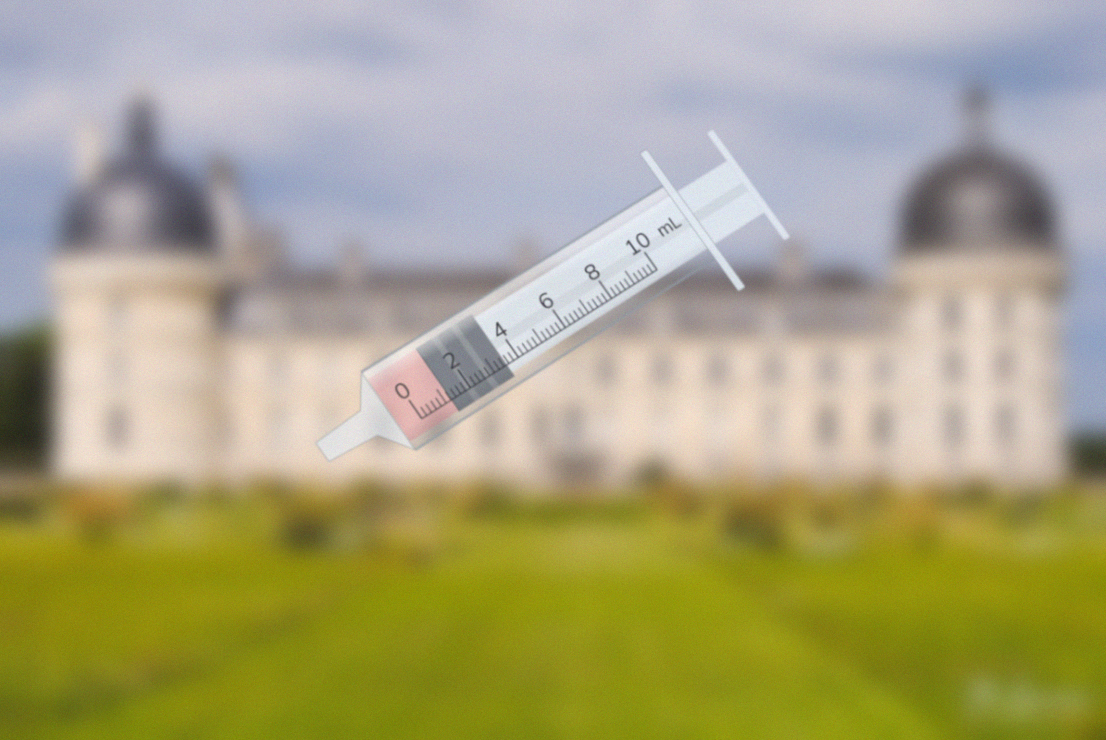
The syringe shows 1.2 mL
